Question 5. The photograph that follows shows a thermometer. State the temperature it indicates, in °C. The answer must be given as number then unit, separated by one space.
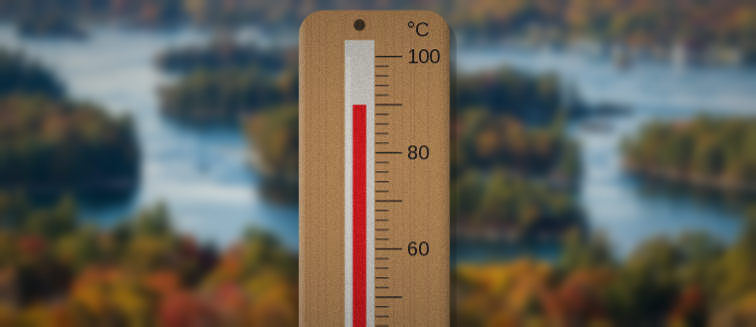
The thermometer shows 90 °C
